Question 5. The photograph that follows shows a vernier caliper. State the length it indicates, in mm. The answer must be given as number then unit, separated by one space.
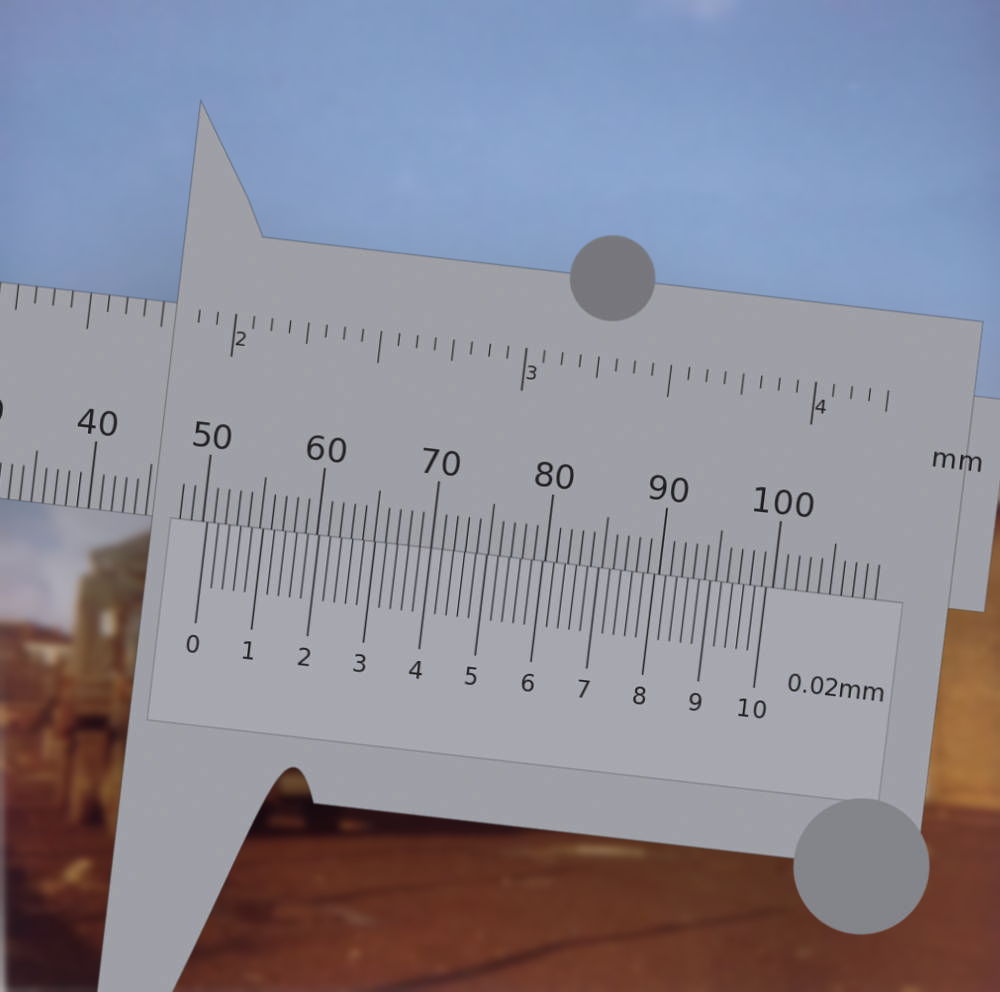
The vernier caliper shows 50.4 mm
